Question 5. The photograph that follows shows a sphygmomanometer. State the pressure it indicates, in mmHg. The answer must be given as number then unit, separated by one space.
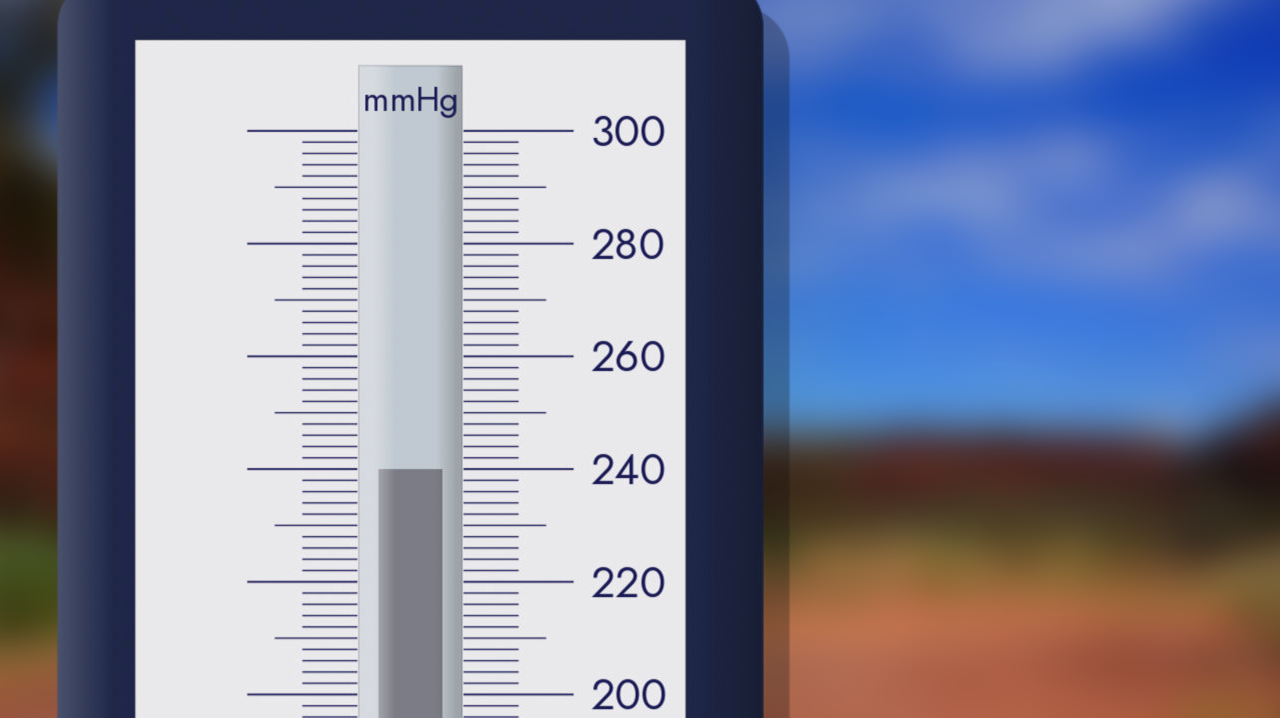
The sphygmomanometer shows 240 mmHg
